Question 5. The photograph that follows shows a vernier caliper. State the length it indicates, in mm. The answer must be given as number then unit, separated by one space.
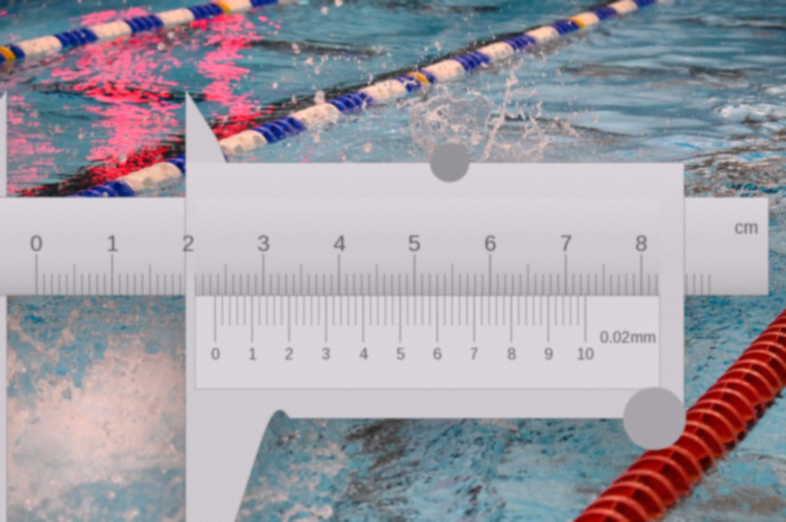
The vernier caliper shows 23.6 mm
